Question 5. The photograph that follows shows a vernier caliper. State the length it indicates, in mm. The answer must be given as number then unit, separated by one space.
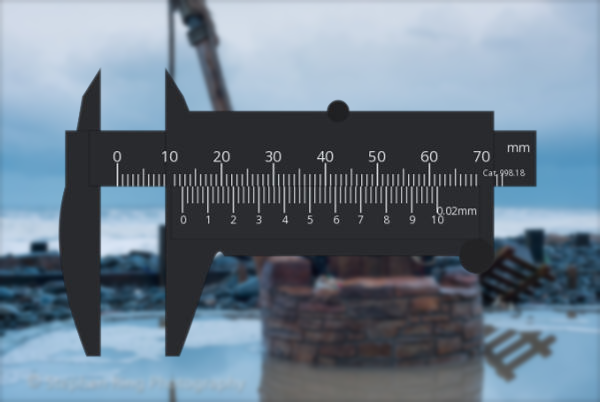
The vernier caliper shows 12.5 mm
